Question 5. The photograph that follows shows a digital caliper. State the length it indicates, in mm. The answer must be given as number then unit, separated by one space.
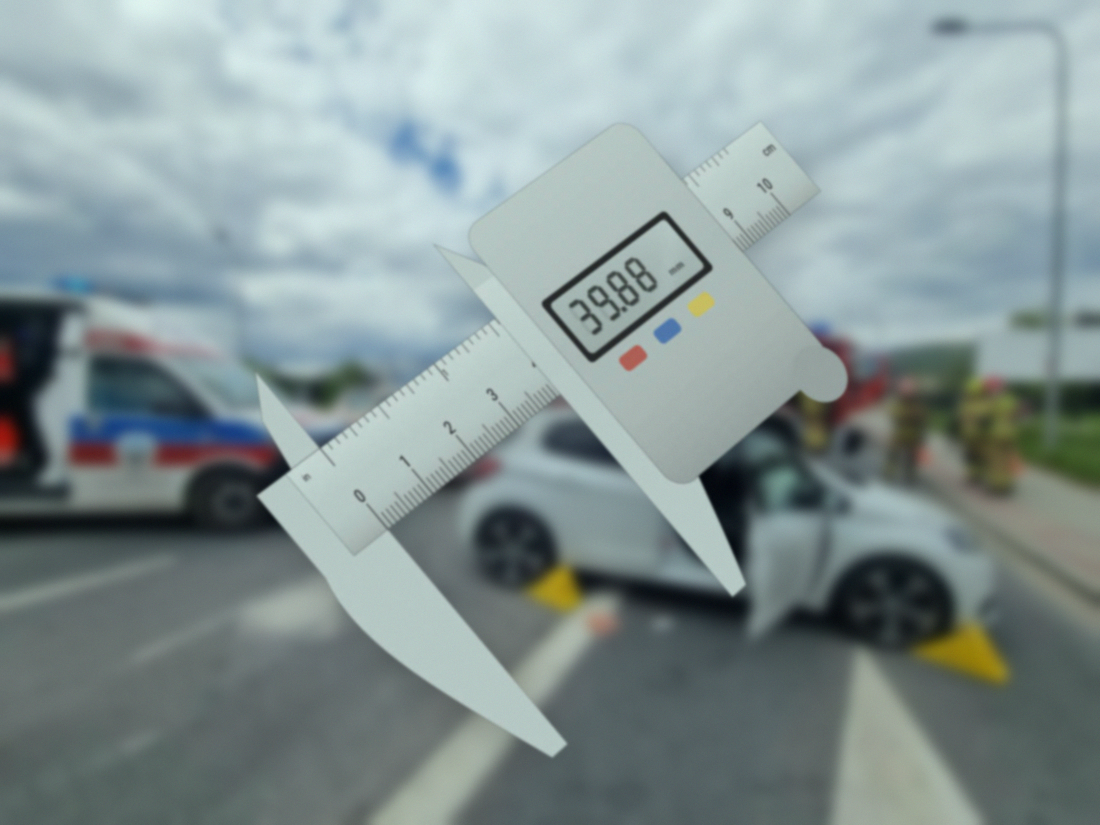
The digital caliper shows 39.88 mm
